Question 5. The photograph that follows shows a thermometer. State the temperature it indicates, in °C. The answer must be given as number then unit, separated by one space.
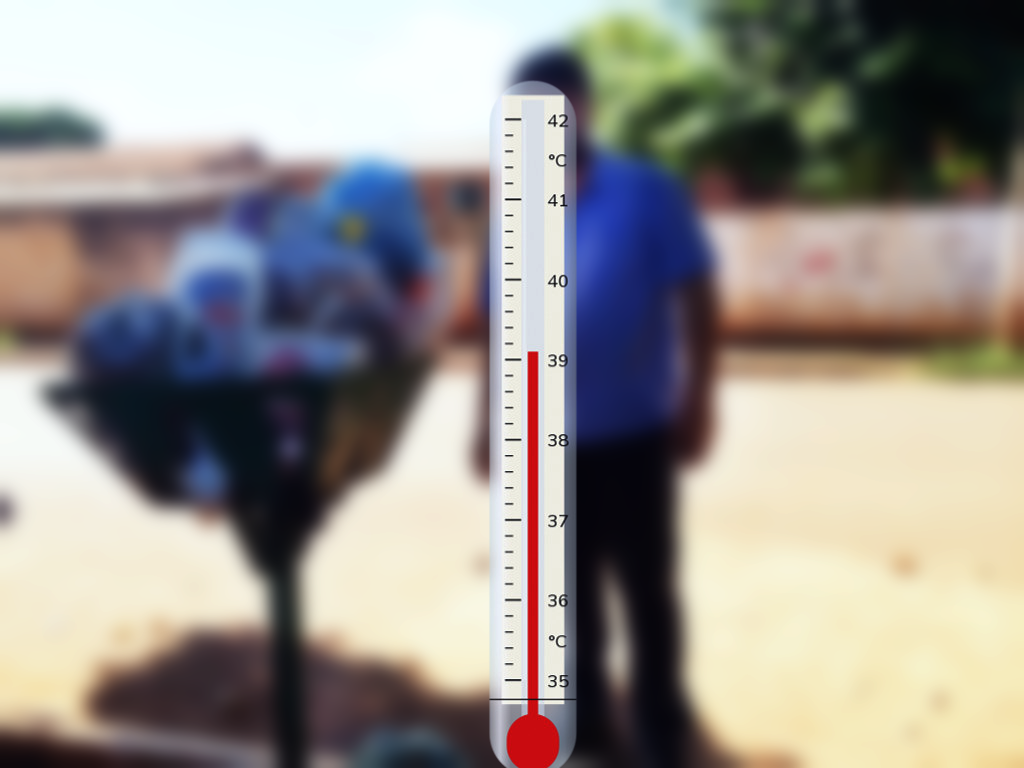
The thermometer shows 39.1 °C
